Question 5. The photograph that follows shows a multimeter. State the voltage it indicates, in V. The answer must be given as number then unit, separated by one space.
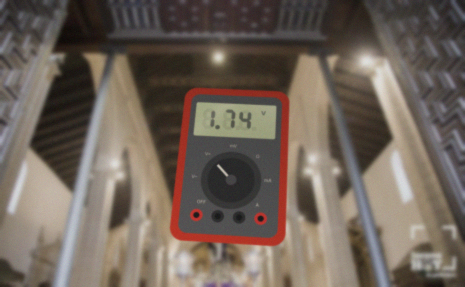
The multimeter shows 1.74 V
